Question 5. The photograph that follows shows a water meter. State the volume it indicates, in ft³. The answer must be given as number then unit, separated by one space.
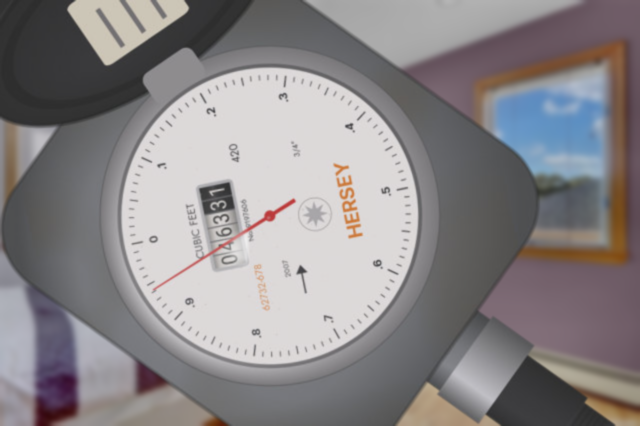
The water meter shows 46330.94 ft³
